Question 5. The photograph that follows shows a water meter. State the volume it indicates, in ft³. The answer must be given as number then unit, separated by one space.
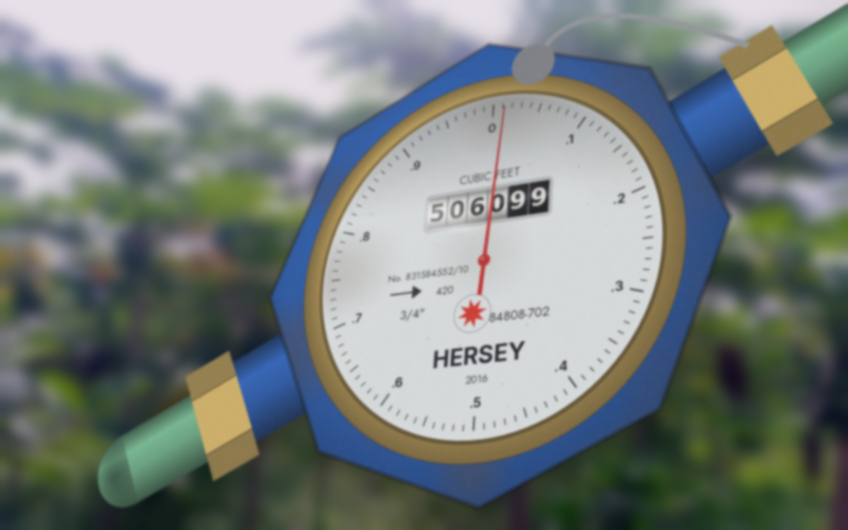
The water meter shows 506099.01 ft³
